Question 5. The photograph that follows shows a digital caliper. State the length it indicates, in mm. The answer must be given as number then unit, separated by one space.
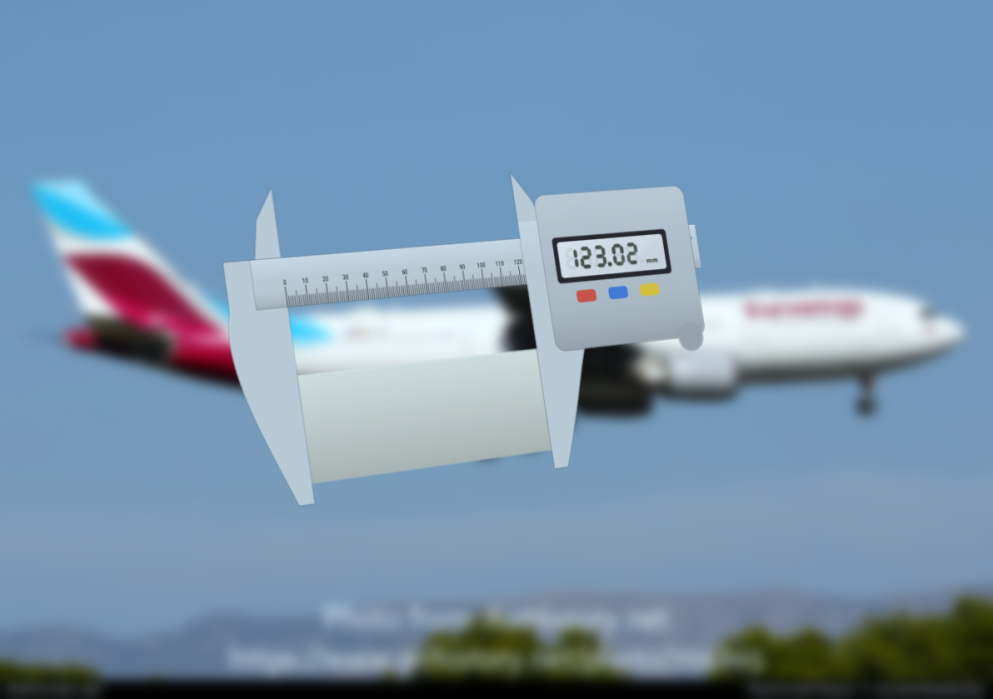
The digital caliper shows 123.02 mm
